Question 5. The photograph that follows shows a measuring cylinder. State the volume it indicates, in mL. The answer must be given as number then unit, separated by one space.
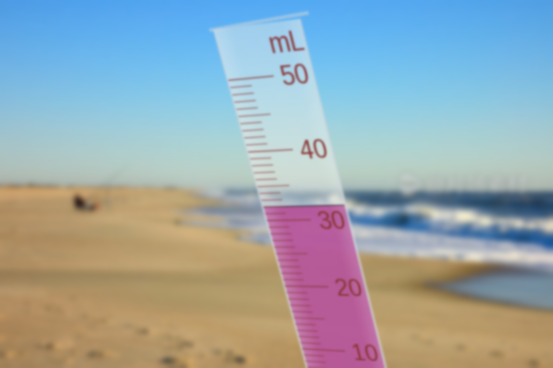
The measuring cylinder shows 32 mL
